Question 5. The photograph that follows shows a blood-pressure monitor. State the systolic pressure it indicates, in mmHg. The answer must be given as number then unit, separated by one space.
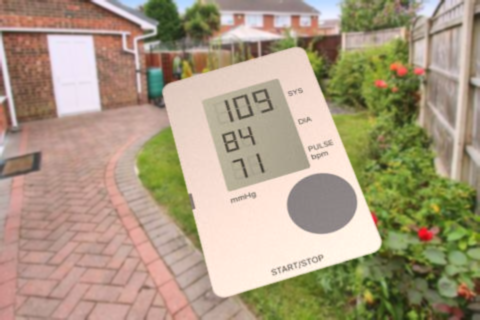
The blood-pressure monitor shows 109 mmHg
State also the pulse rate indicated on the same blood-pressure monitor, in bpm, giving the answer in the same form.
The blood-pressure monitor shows 71 bpm
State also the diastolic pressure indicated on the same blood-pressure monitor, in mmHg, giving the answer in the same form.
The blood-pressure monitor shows 84 mmHg
